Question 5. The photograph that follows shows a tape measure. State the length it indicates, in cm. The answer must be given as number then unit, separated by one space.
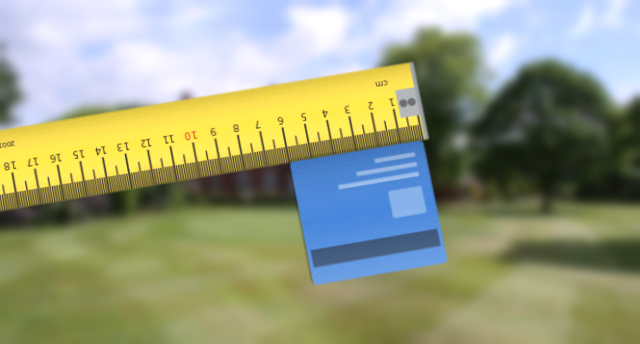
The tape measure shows 6 cm
